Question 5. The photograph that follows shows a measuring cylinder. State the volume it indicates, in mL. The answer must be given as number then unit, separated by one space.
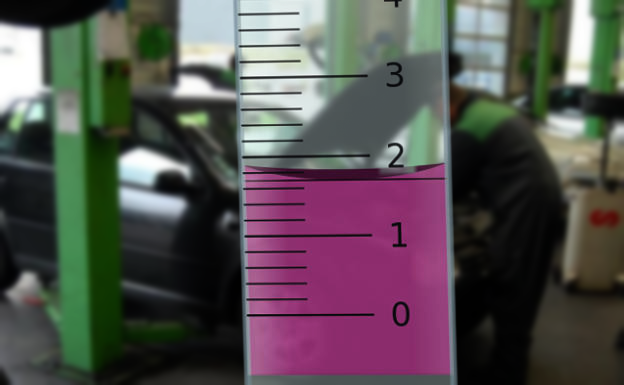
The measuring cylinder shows 1.7 mL
